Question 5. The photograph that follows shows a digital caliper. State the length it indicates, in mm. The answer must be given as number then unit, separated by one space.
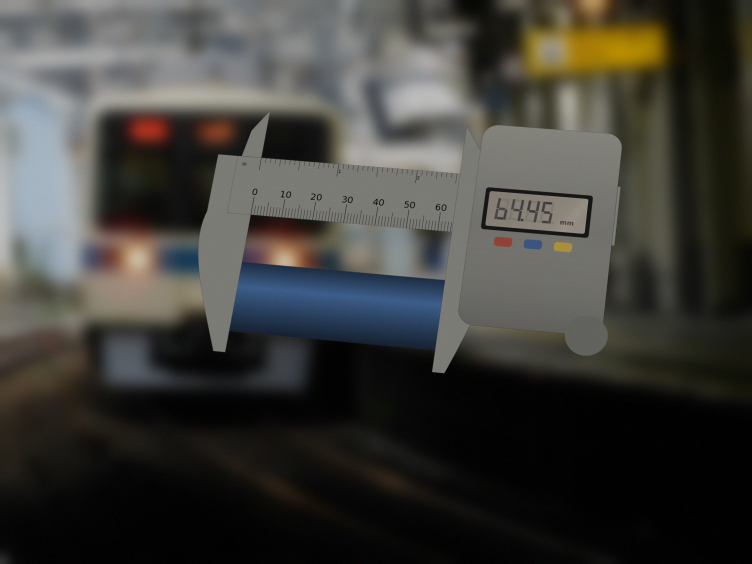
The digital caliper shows 64.45 mm
